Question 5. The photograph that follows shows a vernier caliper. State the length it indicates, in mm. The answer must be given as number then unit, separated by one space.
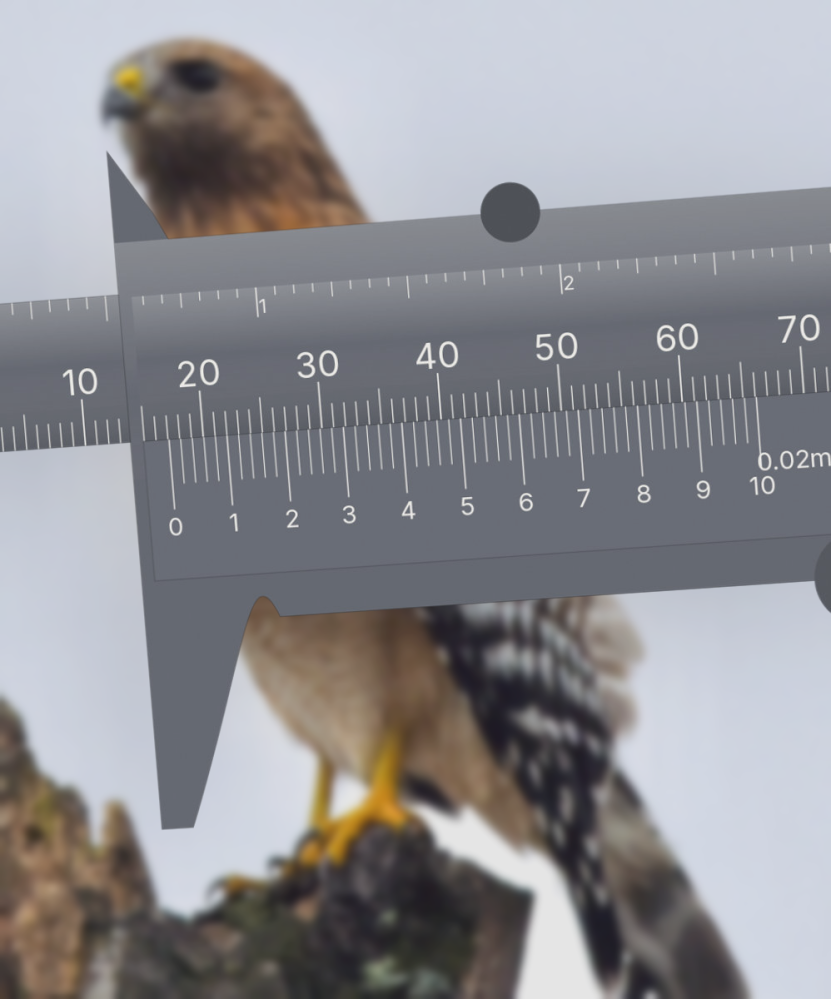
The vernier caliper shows 17.1 mm
